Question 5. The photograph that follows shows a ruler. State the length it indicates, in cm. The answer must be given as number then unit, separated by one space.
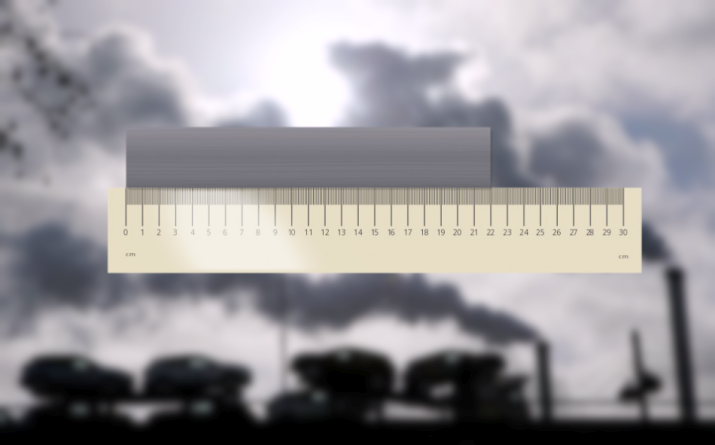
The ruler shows 22 cm
